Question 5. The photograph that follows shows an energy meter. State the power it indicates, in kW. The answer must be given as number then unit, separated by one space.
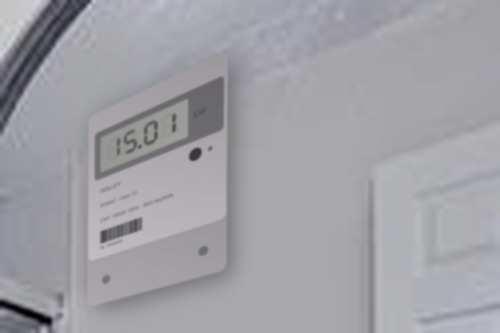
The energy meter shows 15.01 kW
